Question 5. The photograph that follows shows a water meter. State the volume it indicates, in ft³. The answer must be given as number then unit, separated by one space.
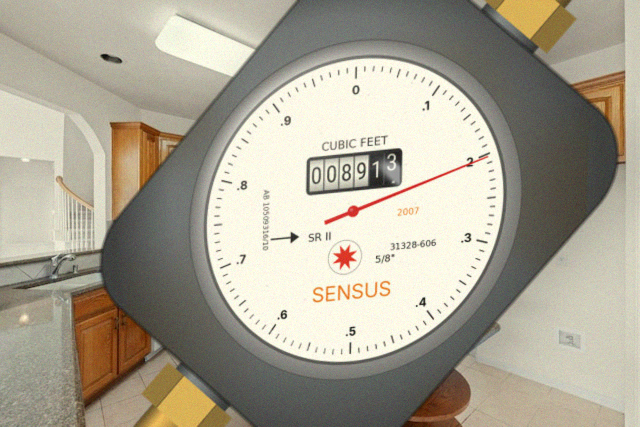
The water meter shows 8913.20 ft³
